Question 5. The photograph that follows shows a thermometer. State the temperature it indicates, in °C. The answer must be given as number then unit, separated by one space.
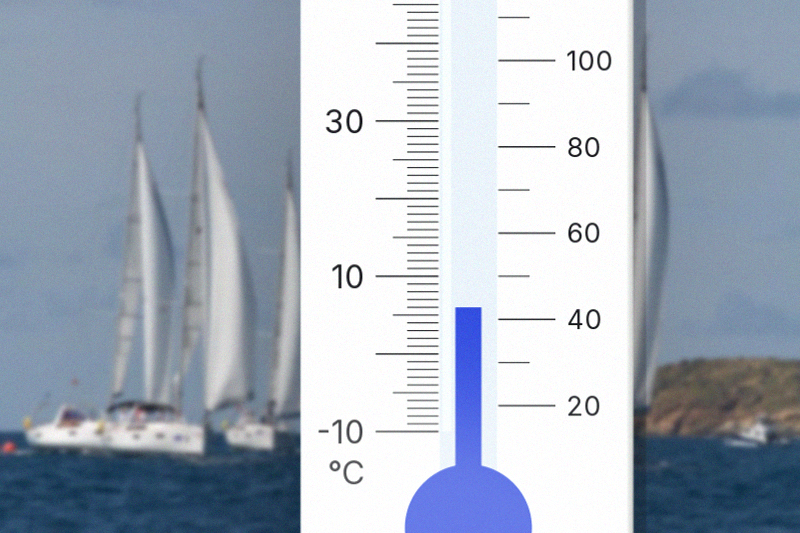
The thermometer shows 6 °C
